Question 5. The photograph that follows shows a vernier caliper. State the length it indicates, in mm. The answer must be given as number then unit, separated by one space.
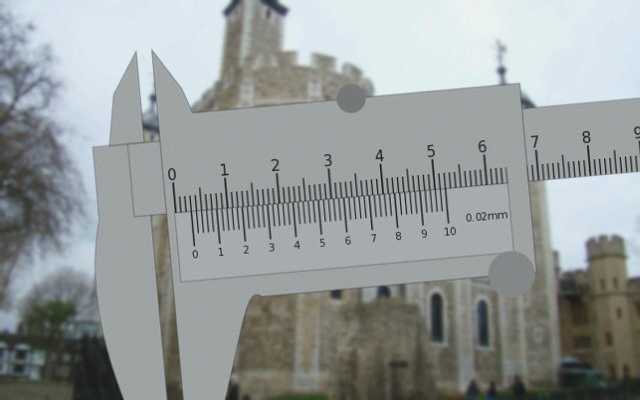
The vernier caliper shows 3.0 mm
